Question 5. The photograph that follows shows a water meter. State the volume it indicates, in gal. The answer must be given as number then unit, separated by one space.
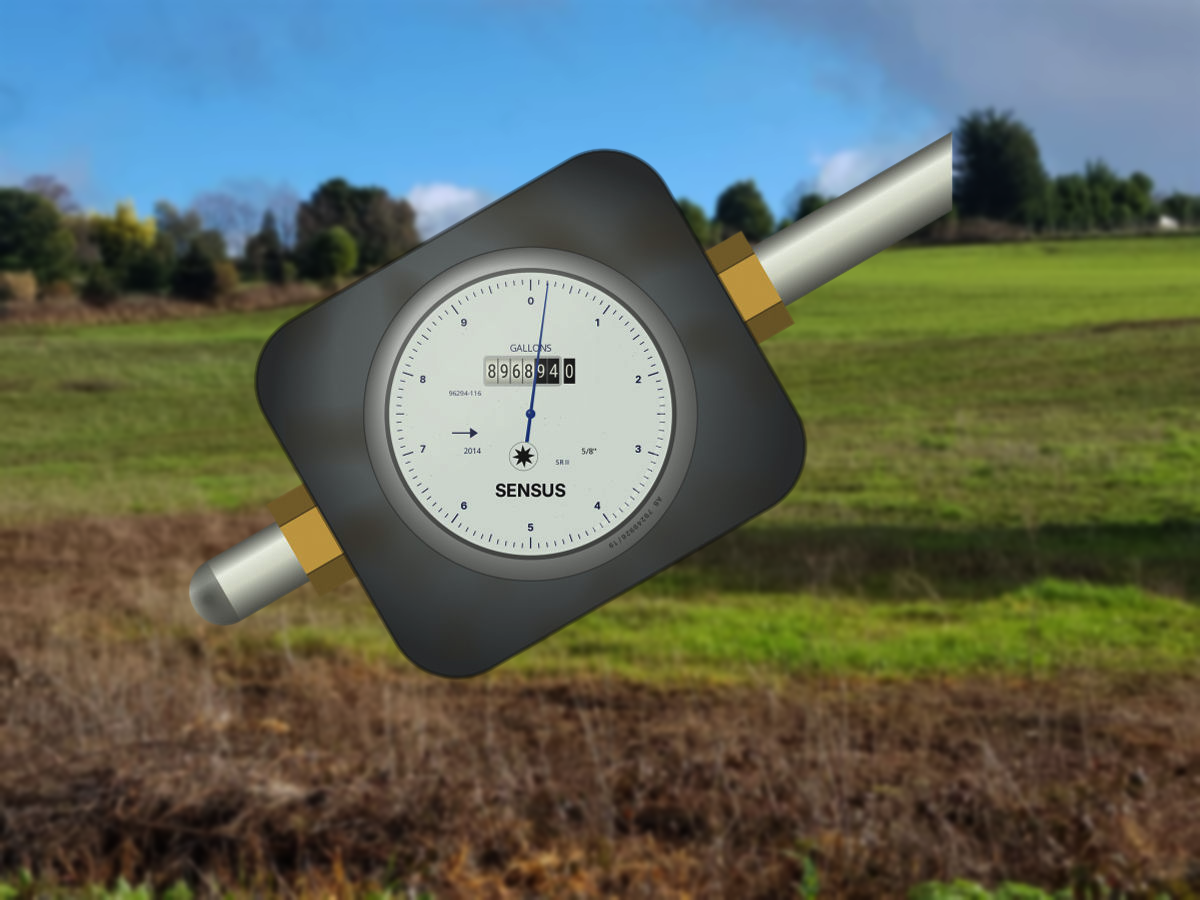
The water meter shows 8968940.2 gal
